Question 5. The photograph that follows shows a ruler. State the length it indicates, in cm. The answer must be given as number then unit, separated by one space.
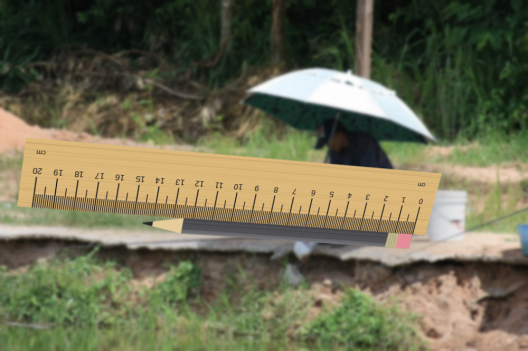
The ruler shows 14.5 cm
